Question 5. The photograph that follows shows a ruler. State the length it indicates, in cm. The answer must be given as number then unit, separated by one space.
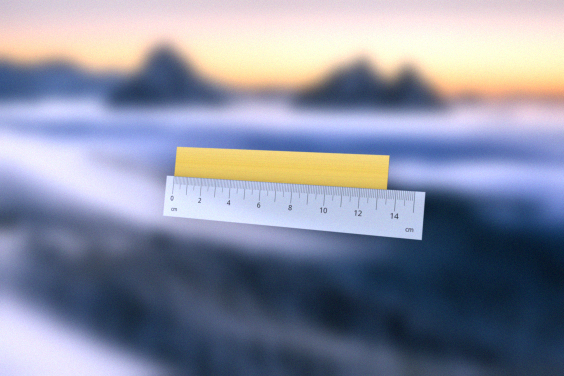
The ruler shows 13.5 cm
